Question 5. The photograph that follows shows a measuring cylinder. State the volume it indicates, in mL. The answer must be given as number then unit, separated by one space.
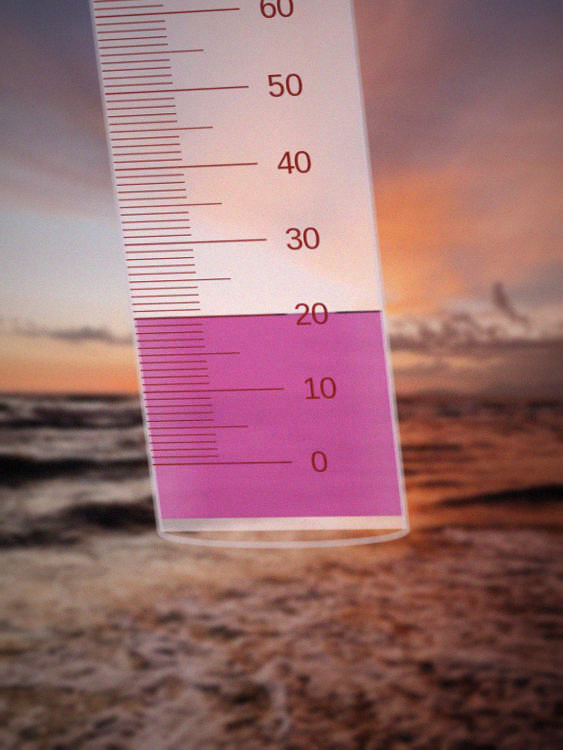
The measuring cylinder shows 20 mL
